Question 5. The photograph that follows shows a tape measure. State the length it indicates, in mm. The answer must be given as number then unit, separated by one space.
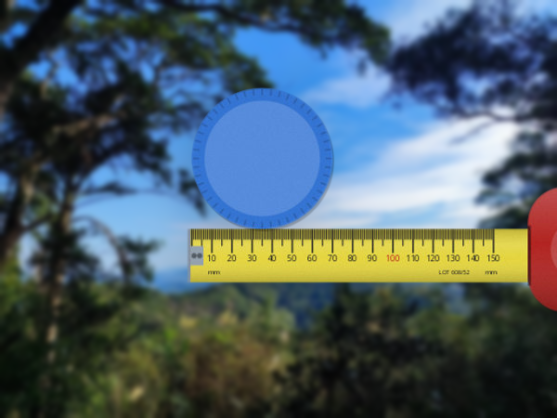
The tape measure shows 70 mm
